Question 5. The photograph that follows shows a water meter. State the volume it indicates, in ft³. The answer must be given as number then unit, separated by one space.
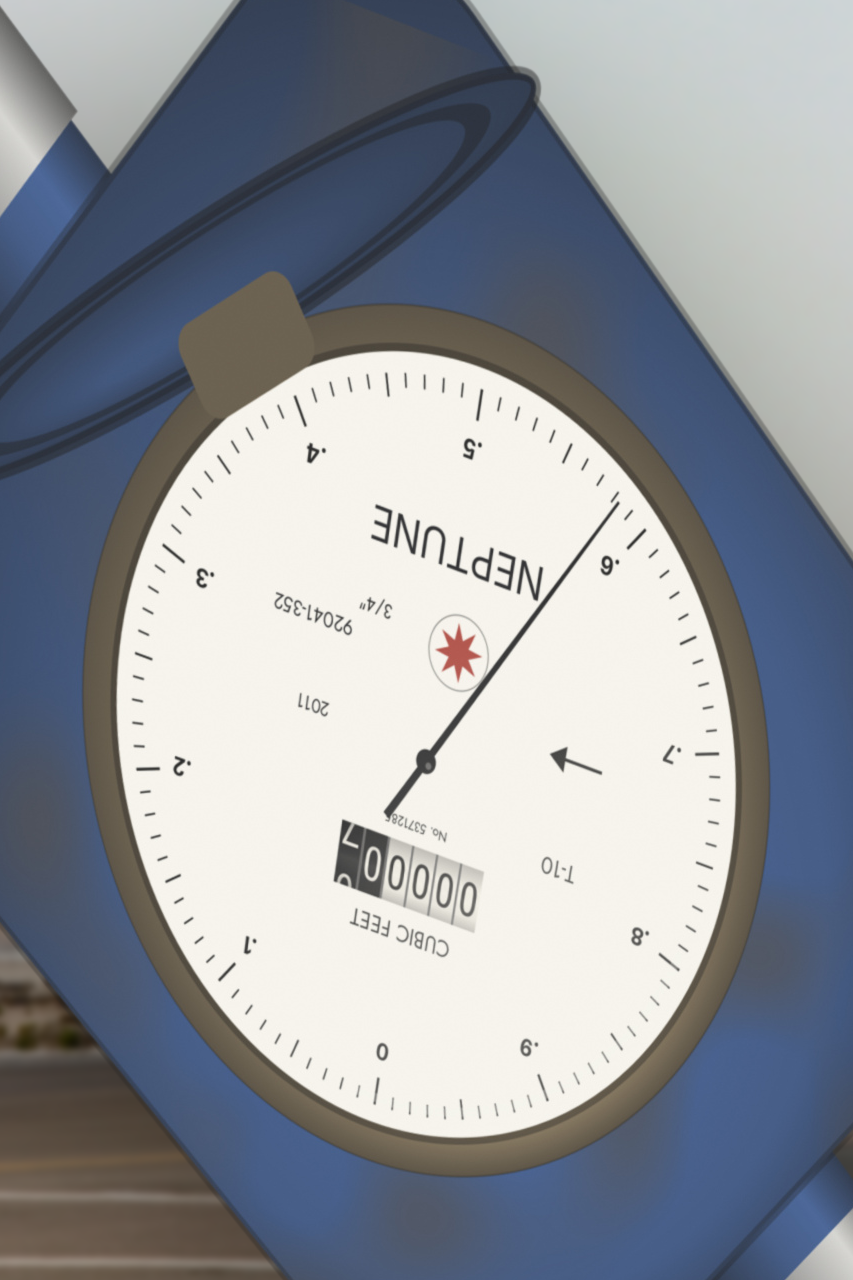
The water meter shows 6.58 ft³
